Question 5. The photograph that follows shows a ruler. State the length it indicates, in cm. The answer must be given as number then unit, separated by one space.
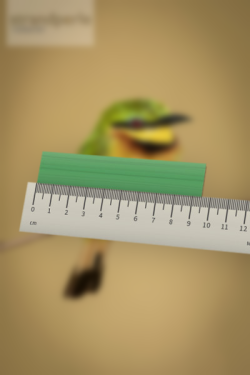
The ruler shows 9.5 cm
